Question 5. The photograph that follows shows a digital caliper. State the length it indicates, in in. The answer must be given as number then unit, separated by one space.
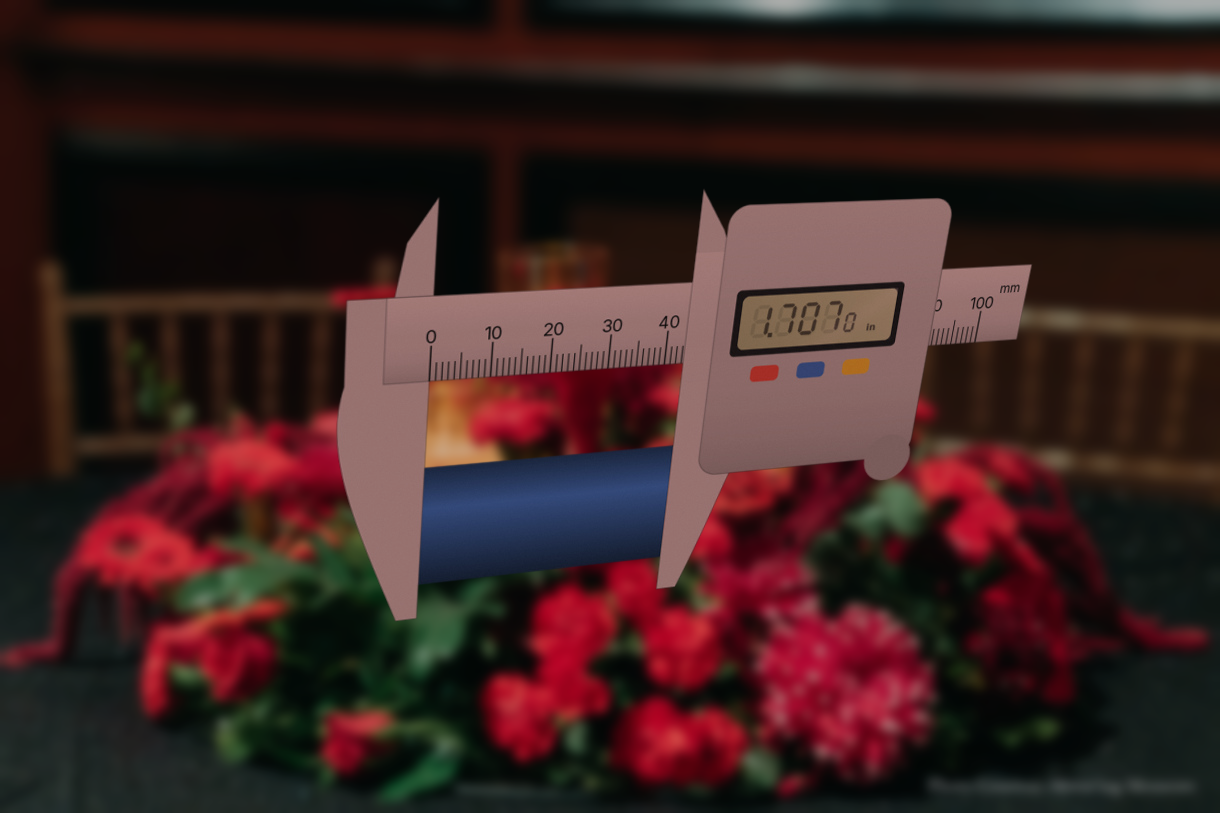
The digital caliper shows 1.7070 in
